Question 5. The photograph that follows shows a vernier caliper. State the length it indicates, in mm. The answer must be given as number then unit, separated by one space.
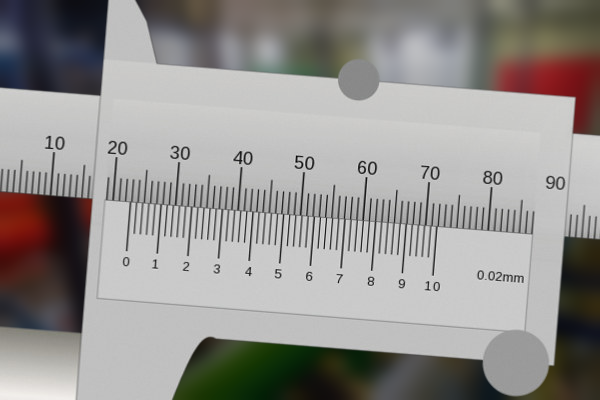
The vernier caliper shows 22.8 mm
